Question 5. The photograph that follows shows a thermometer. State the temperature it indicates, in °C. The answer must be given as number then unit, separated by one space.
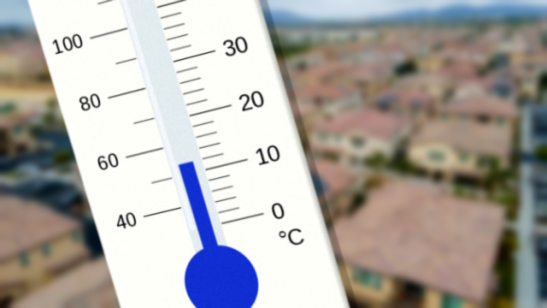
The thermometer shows 12 °C
